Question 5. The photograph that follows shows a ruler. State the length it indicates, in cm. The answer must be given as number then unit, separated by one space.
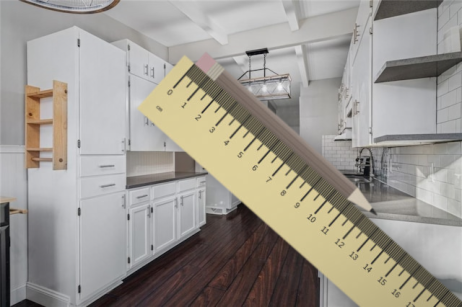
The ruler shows 12.5 cm
